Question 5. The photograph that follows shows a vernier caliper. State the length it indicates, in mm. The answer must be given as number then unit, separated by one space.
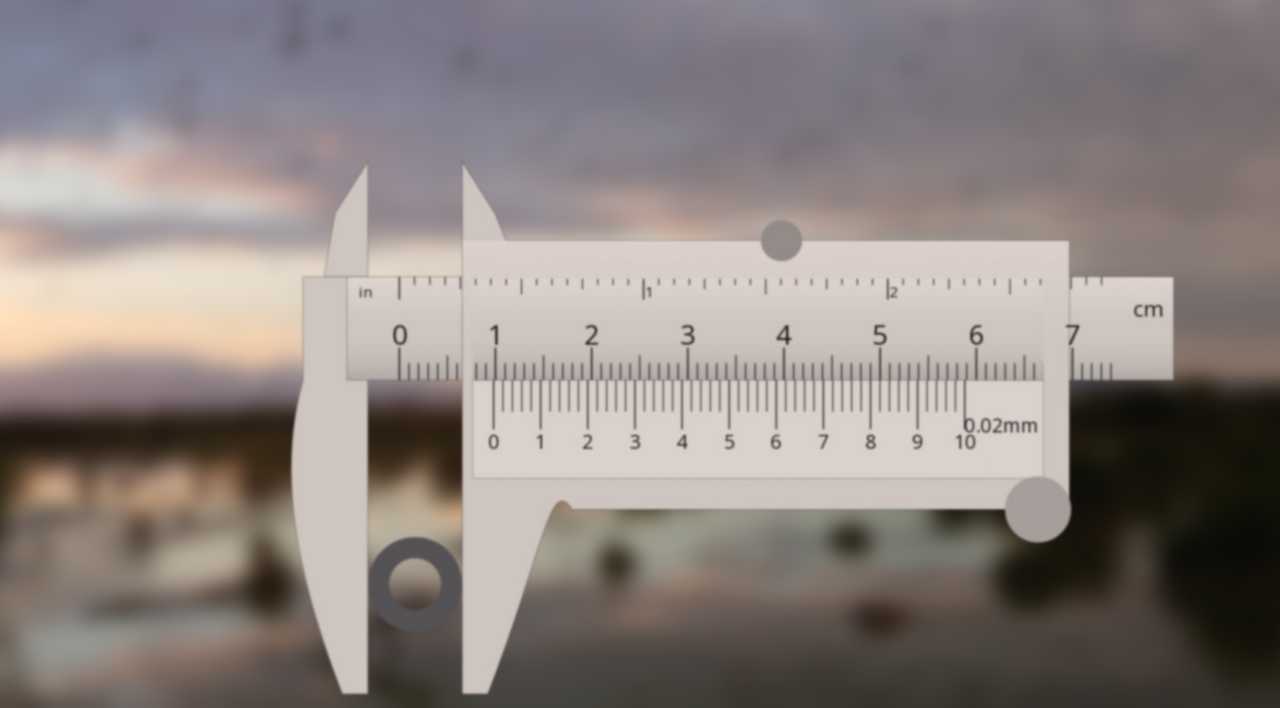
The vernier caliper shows 9.8 mm
